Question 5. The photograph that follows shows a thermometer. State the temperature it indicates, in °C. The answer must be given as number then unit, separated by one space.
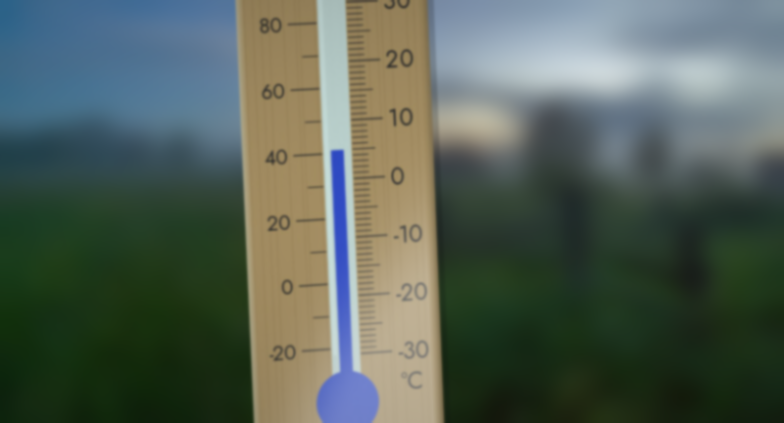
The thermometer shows 5 °C
